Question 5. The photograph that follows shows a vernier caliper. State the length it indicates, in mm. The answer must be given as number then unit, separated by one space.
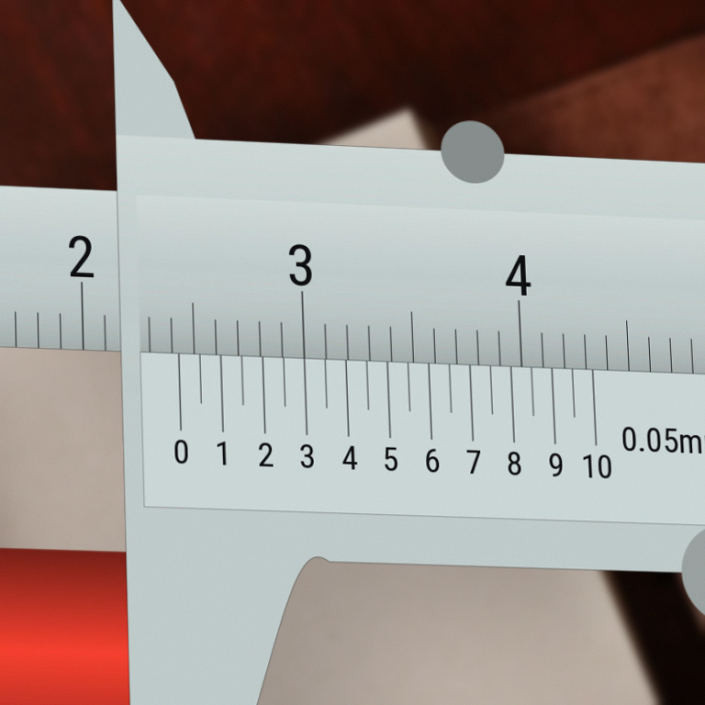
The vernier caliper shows 24.30 mm
